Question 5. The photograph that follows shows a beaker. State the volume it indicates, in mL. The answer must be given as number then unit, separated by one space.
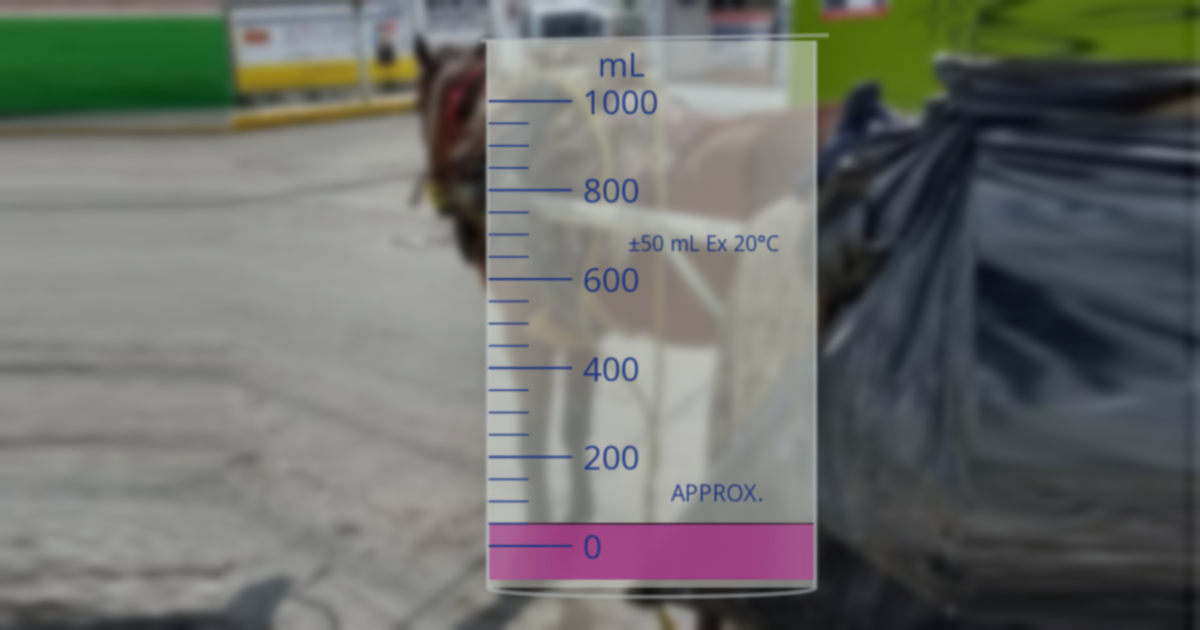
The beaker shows 50 mL
